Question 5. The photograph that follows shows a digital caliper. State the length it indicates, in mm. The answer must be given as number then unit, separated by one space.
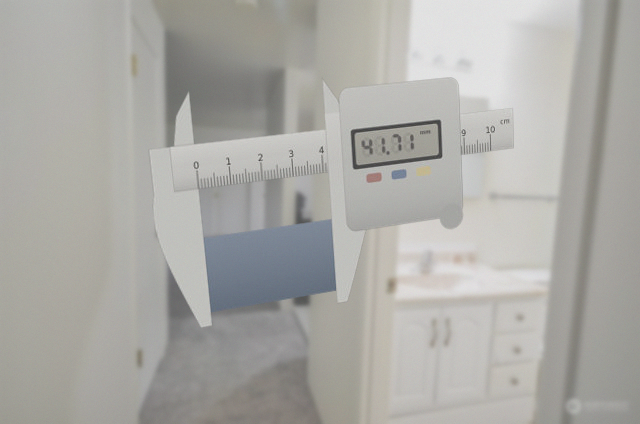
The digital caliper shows 41.71 mm
